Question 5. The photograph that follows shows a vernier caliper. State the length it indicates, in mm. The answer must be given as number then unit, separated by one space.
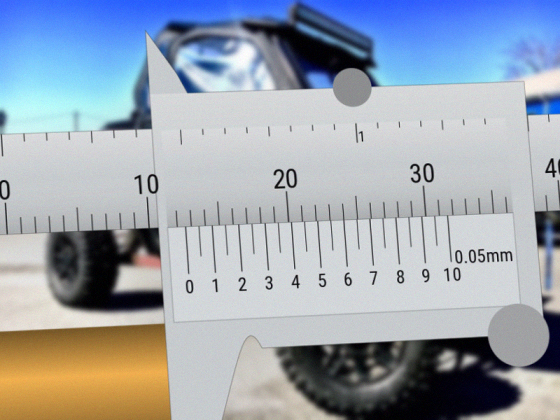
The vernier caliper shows 12.6 mm
